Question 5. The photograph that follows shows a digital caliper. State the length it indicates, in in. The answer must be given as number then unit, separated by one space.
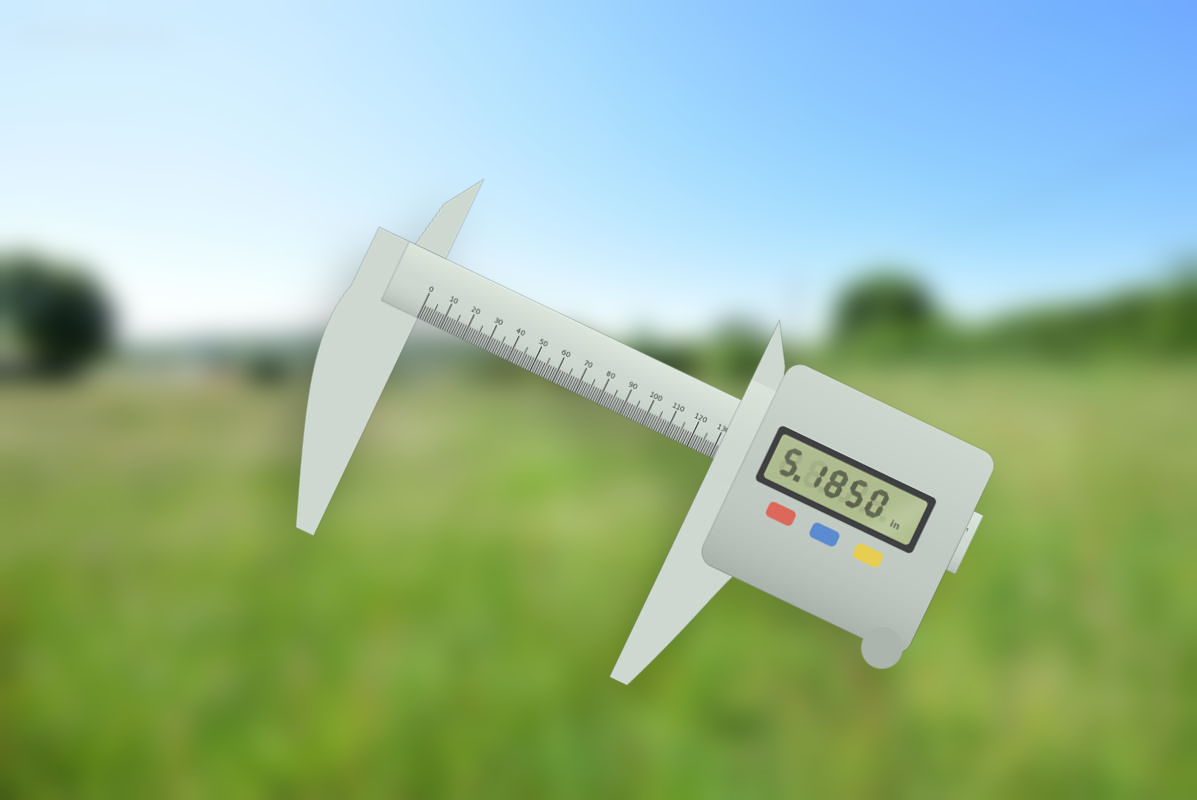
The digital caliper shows 5.1850 in
